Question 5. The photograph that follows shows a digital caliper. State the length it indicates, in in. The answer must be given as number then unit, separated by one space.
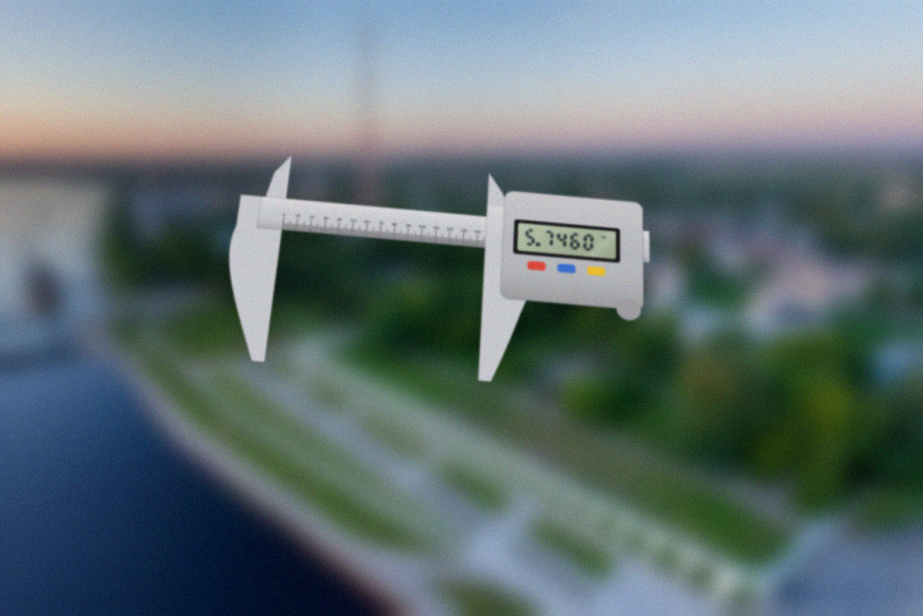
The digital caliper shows 5.7460 in
